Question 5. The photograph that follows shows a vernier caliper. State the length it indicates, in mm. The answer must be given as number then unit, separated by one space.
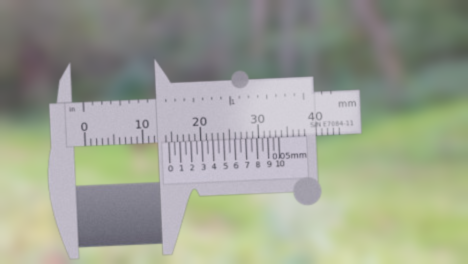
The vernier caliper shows 14.5 mm
